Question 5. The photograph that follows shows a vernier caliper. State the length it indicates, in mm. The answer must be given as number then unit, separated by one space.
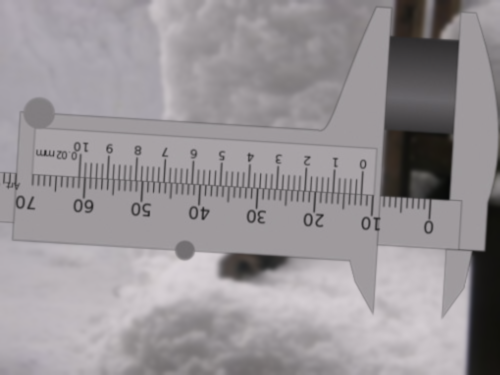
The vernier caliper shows 12.0 mm
